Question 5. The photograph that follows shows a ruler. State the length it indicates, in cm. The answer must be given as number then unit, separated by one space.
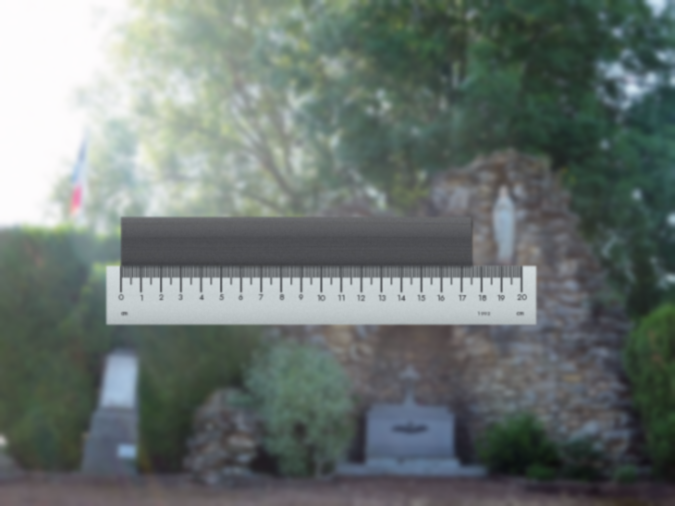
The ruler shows 17.5 cm
